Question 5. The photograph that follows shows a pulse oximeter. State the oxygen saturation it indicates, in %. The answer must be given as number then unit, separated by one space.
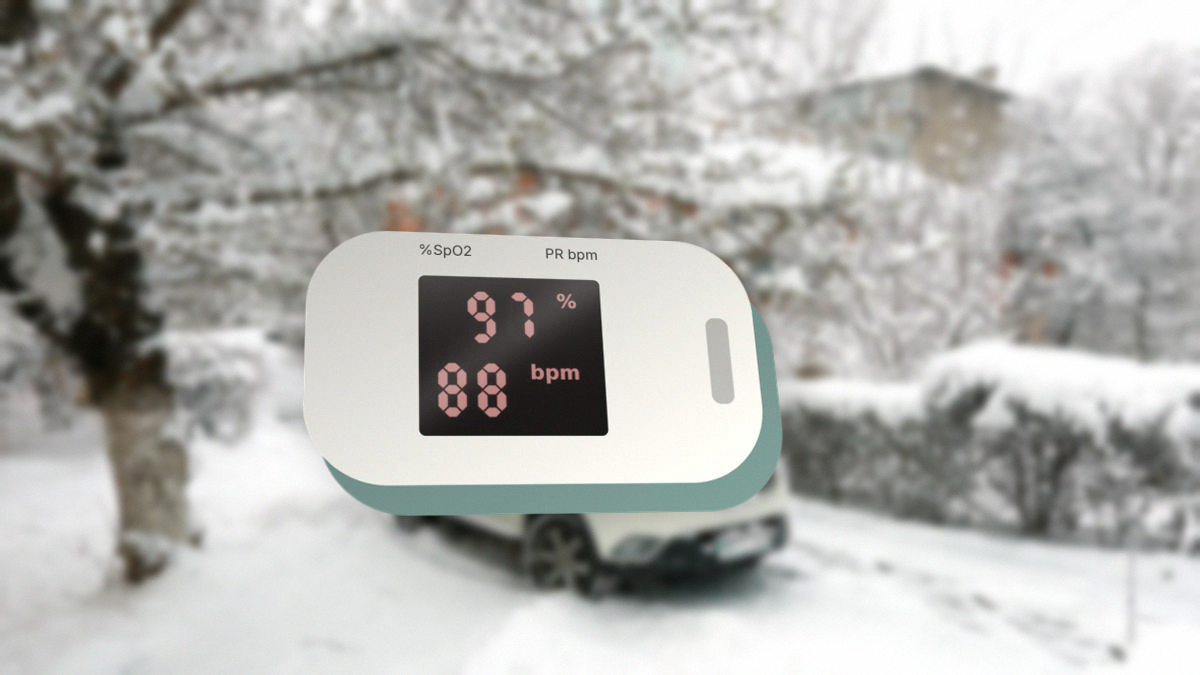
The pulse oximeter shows 97 %
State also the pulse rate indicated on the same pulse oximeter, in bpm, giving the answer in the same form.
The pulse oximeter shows 88 bpm
